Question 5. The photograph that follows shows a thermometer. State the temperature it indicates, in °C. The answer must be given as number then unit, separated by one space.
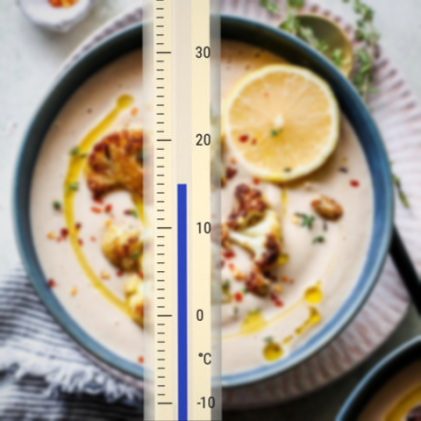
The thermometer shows 15 °C
